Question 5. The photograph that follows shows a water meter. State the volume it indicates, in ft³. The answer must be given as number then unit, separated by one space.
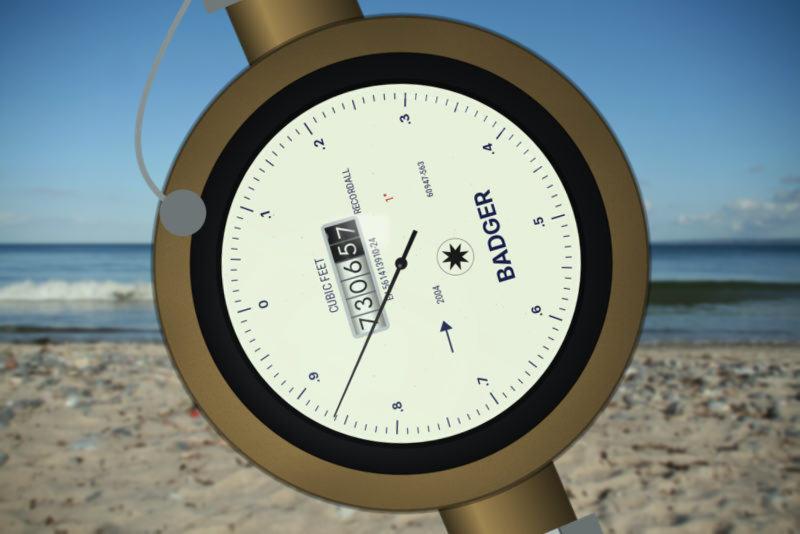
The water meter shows 730656.86 ft³
